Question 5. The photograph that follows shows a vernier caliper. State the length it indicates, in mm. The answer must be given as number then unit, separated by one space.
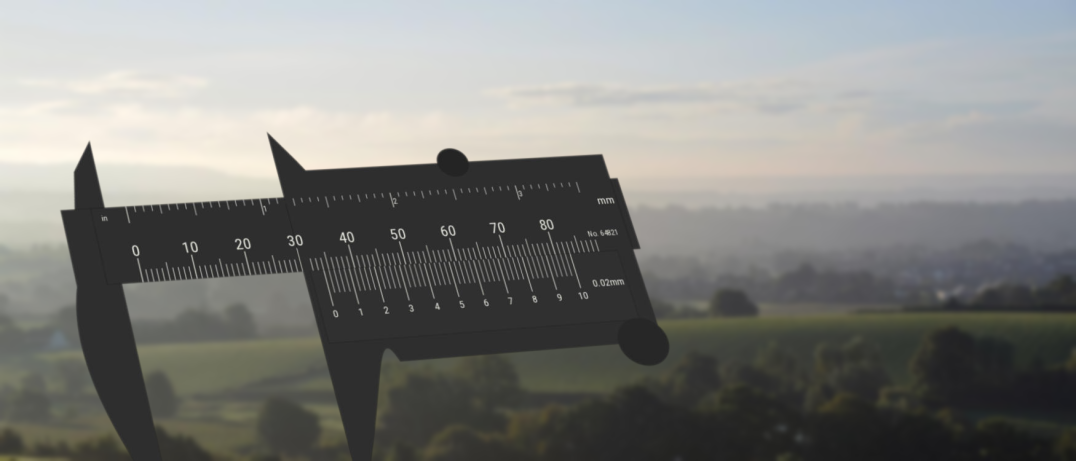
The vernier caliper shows 34.0 mm
